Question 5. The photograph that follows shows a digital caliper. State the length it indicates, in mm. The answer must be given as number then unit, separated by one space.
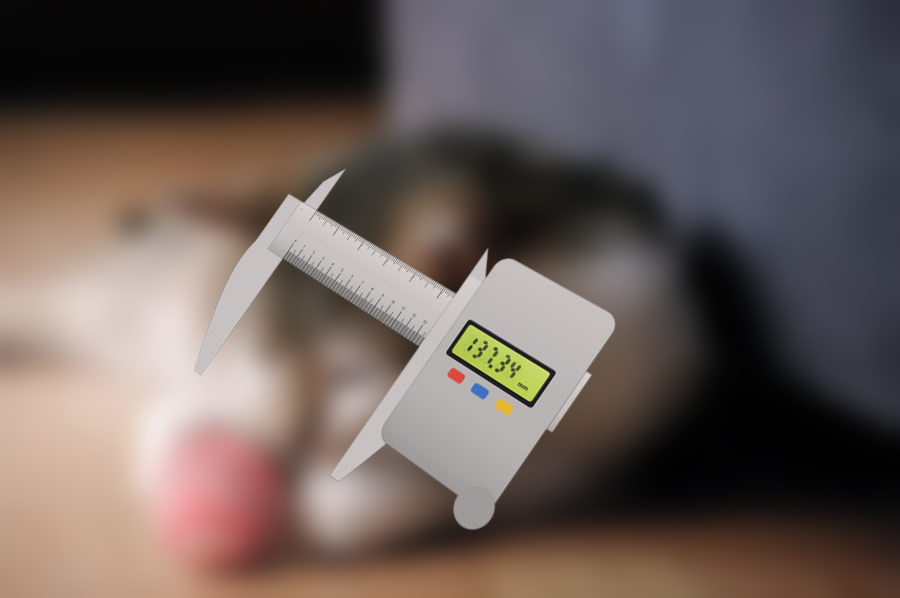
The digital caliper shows 137.34 mm
